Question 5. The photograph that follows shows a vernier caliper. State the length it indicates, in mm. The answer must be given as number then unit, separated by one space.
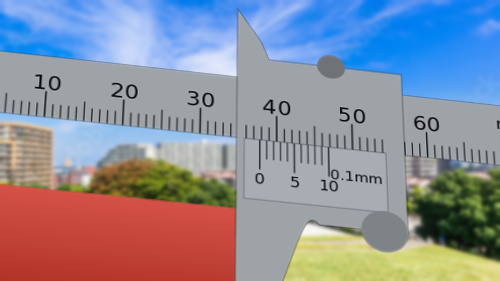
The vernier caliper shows 37.8 mm
